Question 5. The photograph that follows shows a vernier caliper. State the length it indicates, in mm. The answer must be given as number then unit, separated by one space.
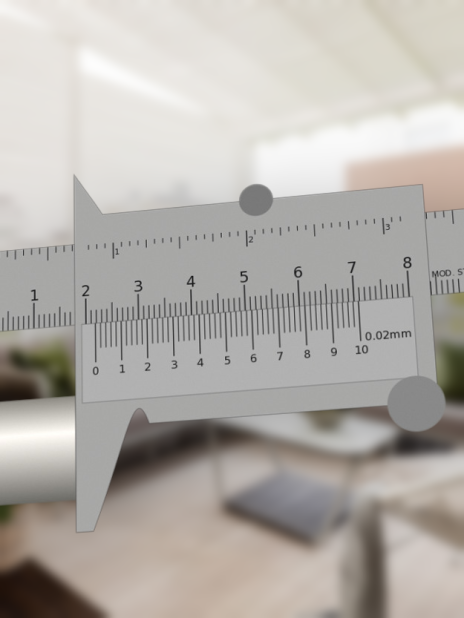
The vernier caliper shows 21.8 mm
